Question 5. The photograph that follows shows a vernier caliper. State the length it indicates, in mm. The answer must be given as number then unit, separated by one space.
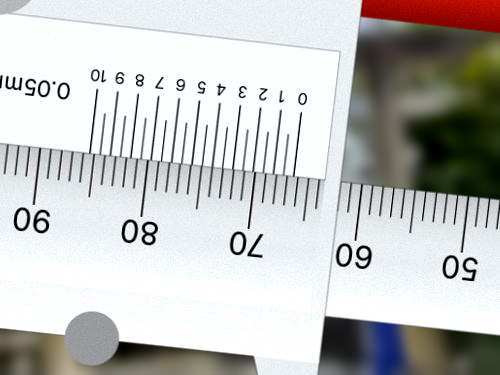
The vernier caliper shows 66.4 mm
